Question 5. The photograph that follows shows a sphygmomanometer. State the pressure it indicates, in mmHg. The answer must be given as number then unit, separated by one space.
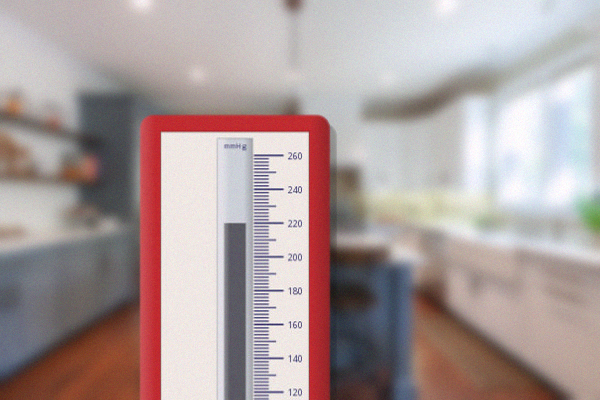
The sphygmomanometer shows 220 mmHg
